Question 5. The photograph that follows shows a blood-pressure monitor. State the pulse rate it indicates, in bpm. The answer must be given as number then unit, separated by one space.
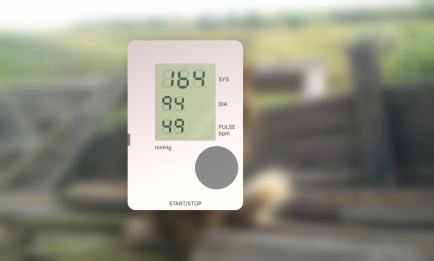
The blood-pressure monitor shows 49 bpm
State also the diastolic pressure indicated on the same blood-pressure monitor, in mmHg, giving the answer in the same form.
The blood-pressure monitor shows 94 mmHg
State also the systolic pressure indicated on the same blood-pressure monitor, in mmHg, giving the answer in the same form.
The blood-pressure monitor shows 164 mmHg
